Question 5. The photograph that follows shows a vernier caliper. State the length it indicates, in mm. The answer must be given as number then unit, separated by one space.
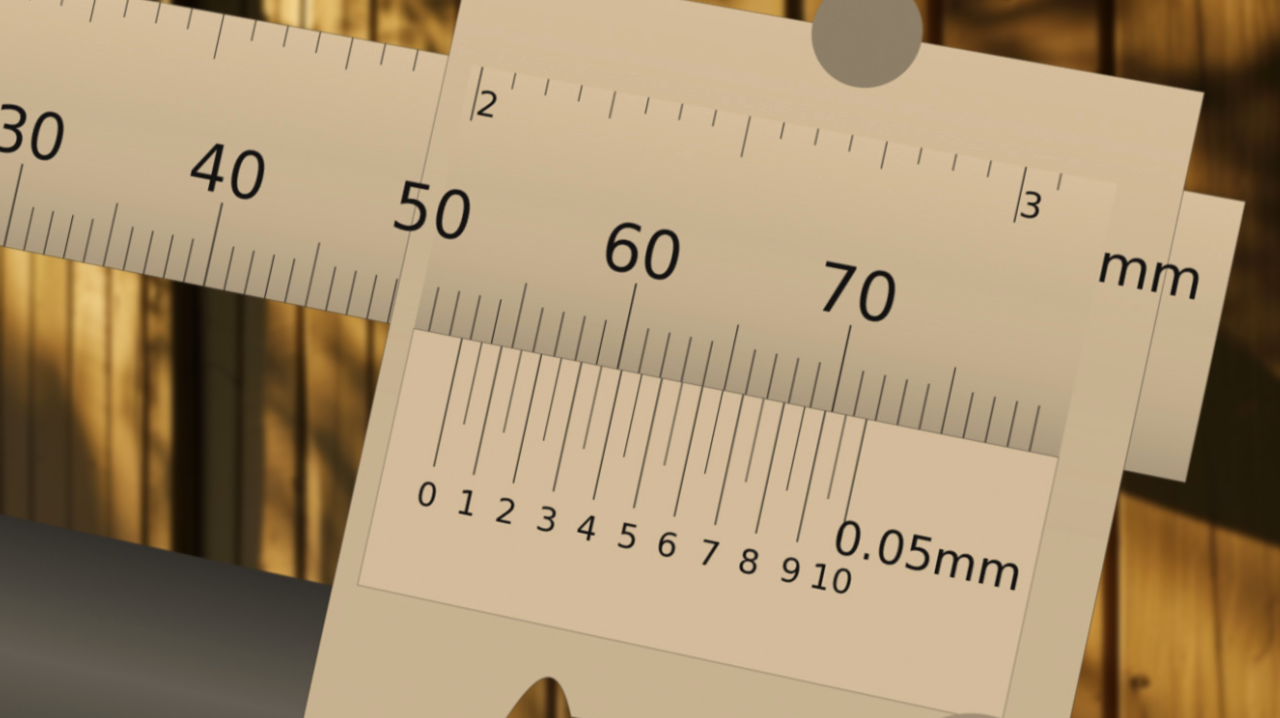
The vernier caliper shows 52.6 mm
